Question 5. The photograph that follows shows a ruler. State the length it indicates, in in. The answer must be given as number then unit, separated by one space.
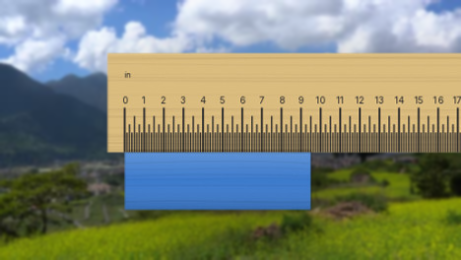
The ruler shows 9.5 in
